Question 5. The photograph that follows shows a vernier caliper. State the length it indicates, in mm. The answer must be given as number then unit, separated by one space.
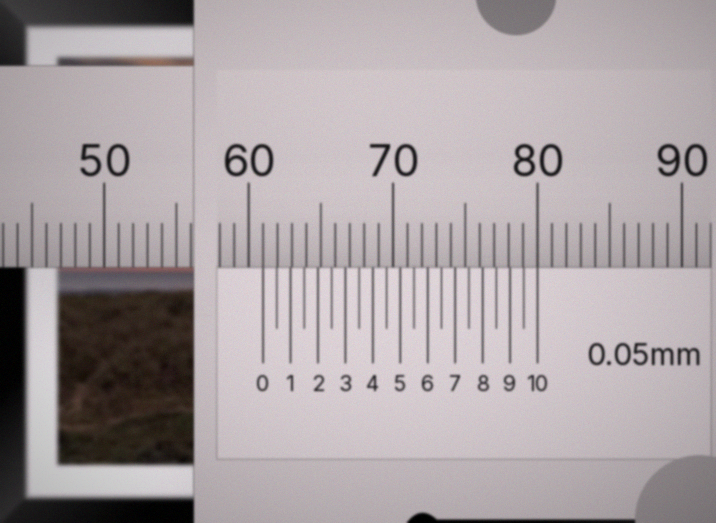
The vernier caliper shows 61.0 mm
